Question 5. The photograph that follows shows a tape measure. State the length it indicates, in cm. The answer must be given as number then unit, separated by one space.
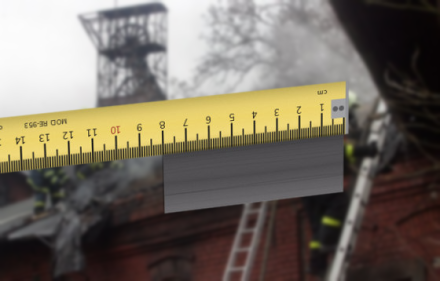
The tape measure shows 8 cm
